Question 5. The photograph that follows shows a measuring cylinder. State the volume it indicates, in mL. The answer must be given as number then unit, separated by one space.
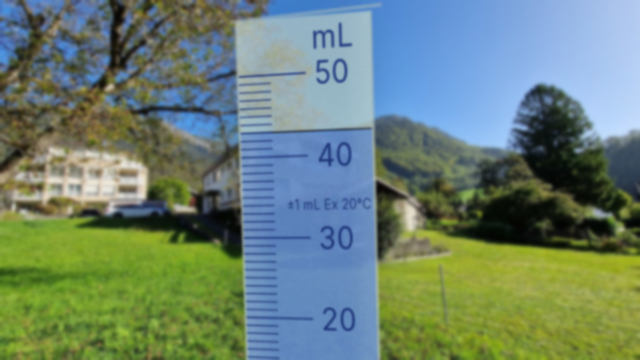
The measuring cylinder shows 43 mL
